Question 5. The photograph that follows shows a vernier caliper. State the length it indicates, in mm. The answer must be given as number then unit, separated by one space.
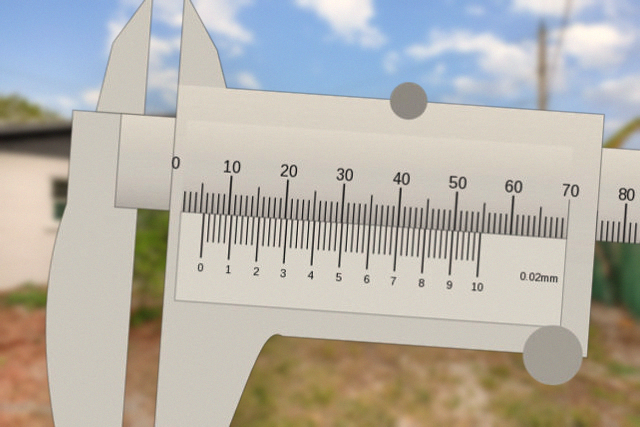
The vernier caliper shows 5.6 mm
